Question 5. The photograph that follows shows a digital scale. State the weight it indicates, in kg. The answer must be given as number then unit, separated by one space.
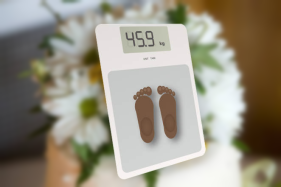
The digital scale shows 45.9 kg
